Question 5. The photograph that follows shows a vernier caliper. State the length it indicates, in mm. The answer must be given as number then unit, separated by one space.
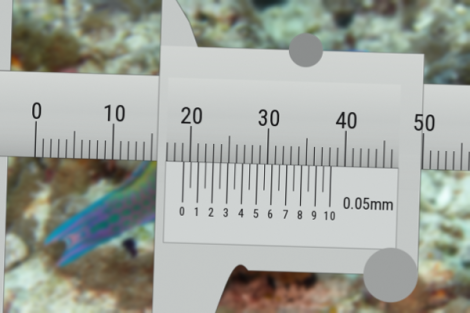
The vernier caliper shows 19.2 mm
